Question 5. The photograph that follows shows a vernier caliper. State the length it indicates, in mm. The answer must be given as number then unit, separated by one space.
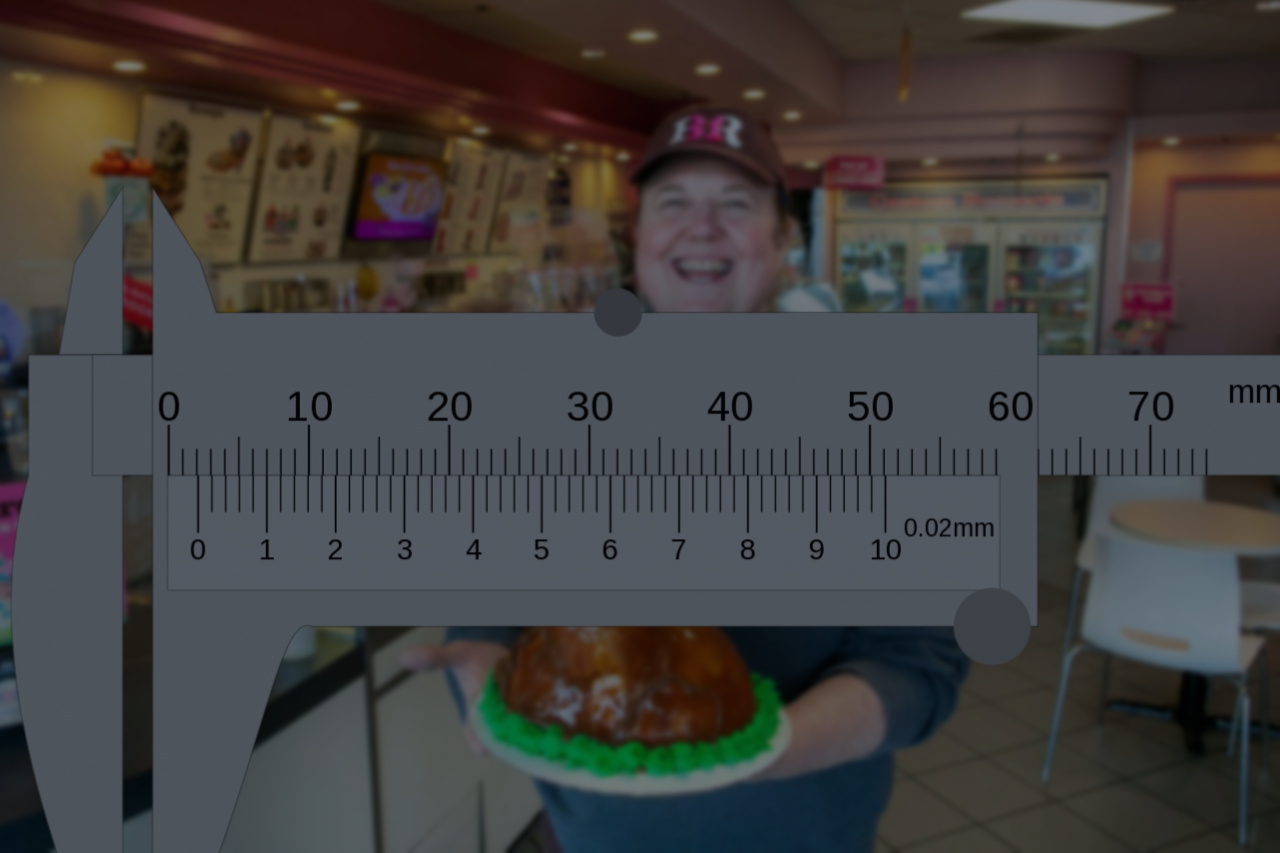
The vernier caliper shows 2.1 mm
